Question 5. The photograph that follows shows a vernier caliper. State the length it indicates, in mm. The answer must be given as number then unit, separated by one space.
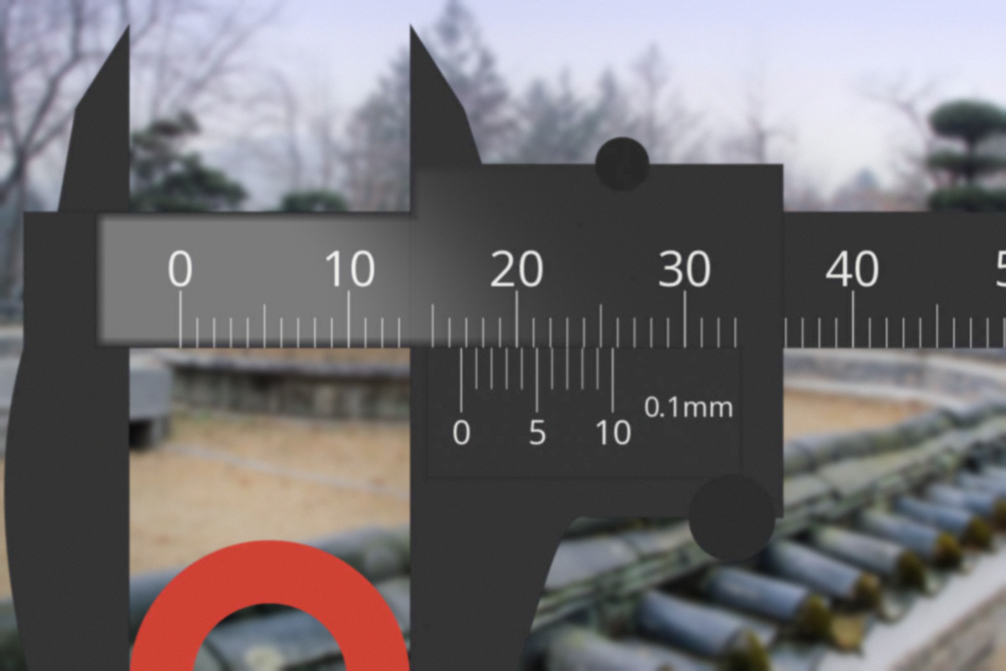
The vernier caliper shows 16.7 mm
